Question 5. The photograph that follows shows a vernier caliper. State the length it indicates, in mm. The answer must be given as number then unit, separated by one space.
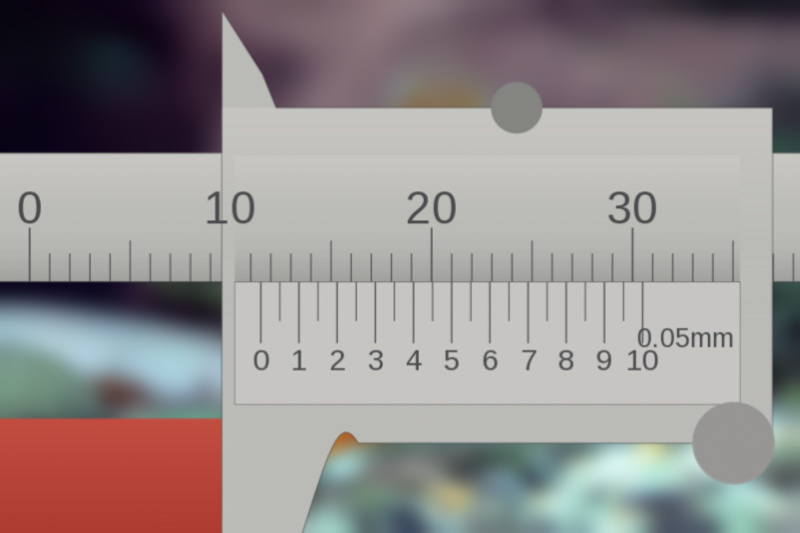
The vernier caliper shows 11.5 mm
